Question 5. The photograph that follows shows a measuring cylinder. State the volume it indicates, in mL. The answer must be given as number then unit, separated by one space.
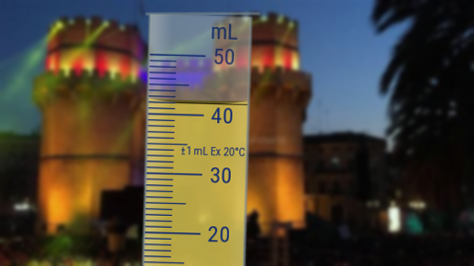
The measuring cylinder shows 42 mL
